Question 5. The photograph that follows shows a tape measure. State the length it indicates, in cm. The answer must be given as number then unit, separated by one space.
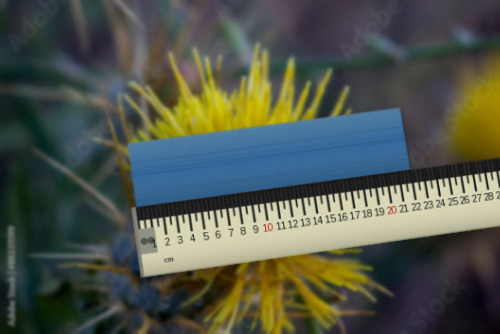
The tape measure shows 22 cm
